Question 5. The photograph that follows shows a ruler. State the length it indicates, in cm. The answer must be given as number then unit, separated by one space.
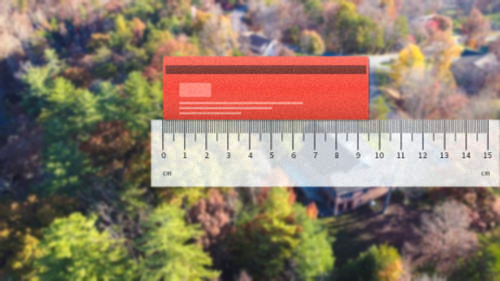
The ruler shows 9.5 cm
